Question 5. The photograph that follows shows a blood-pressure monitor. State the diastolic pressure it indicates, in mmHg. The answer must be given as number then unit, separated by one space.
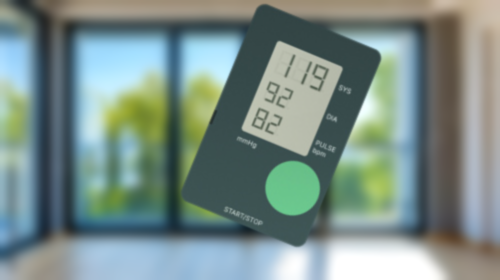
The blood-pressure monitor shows 92 mmHg
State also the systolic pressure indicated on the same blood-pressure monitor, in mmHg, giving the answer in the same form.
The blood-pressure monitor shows 119 mmHg
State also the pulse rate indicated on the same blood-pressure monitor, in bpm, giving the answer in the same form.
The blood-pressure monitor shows 82 bpm
